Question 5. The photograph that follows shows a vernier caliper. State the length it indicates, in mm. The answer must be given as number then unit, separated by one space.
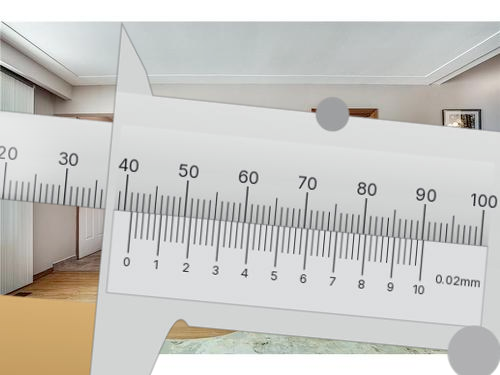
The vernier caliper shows 41.2 mm
